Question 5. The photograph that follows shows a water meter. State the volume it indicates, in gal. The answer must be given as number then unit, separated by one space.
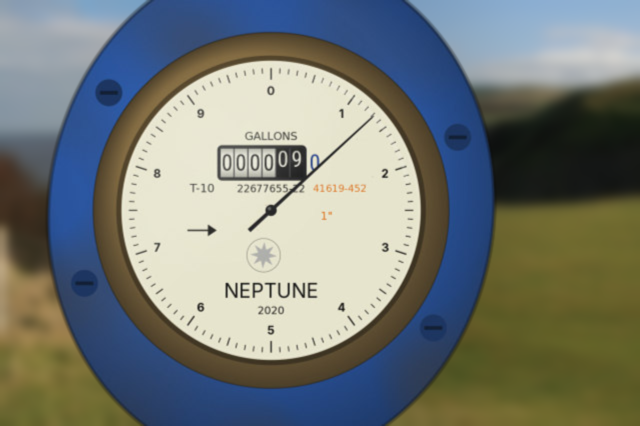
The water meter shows 91.3 gal
